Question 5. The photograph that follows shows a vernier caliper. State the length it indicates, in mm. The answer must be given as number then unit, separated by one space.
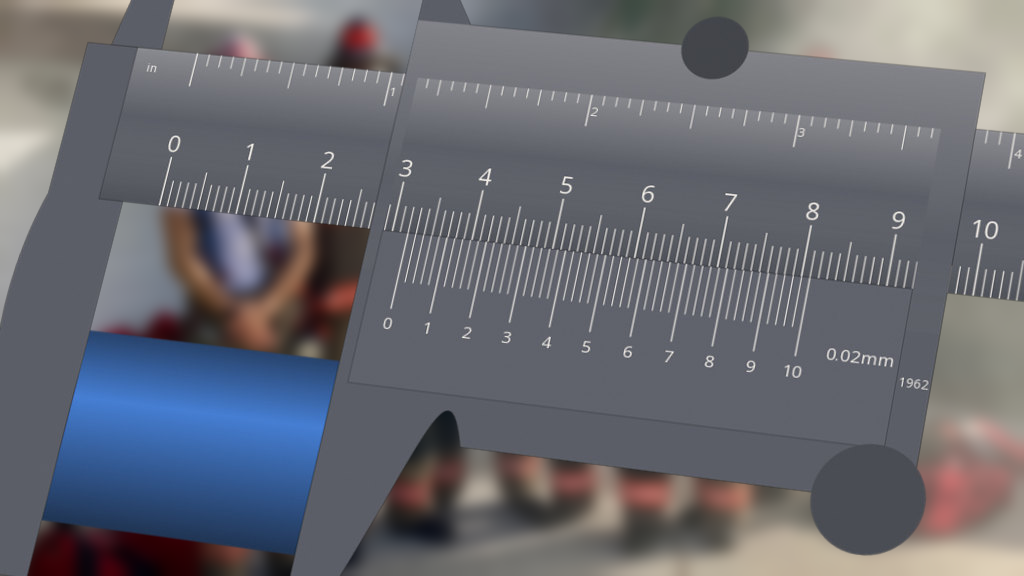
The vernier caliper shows 32.0 mm
